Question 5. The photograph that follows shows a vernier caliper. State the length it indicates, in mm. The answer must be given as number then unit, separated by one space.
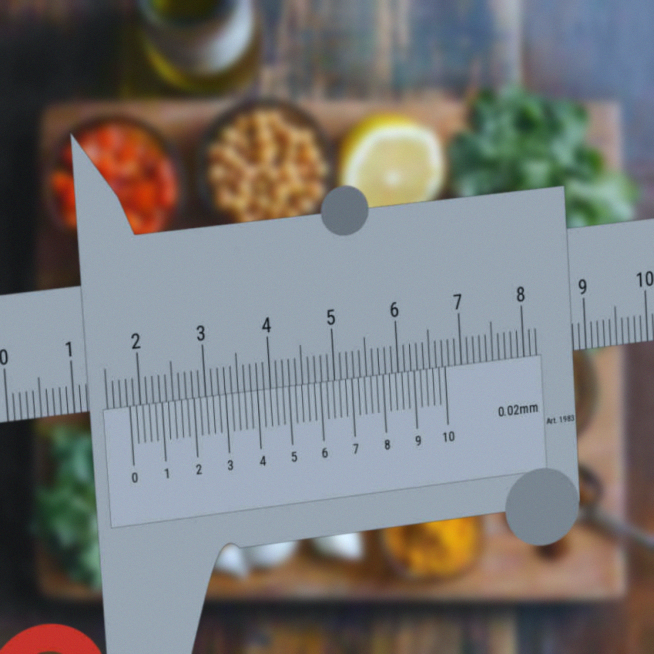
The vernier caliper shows 18.4 mm
